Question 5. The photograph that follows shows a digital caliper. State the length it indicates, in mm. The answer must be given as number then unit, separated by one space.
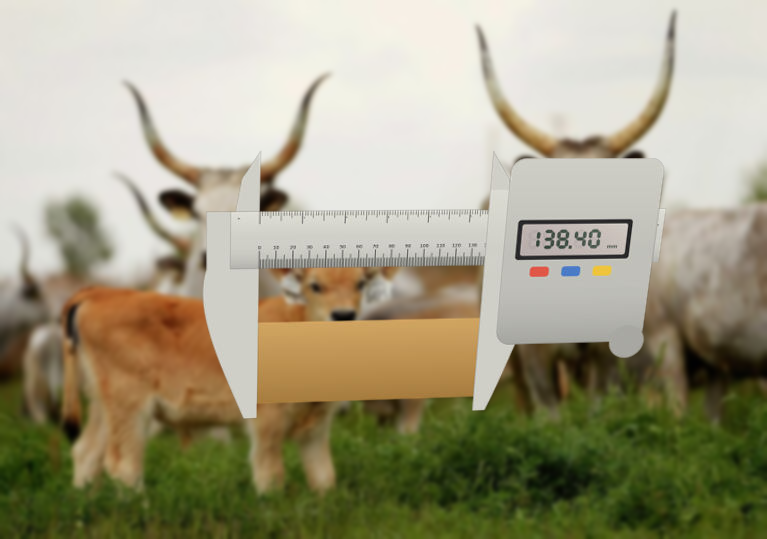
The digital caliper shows 138.40 mm
